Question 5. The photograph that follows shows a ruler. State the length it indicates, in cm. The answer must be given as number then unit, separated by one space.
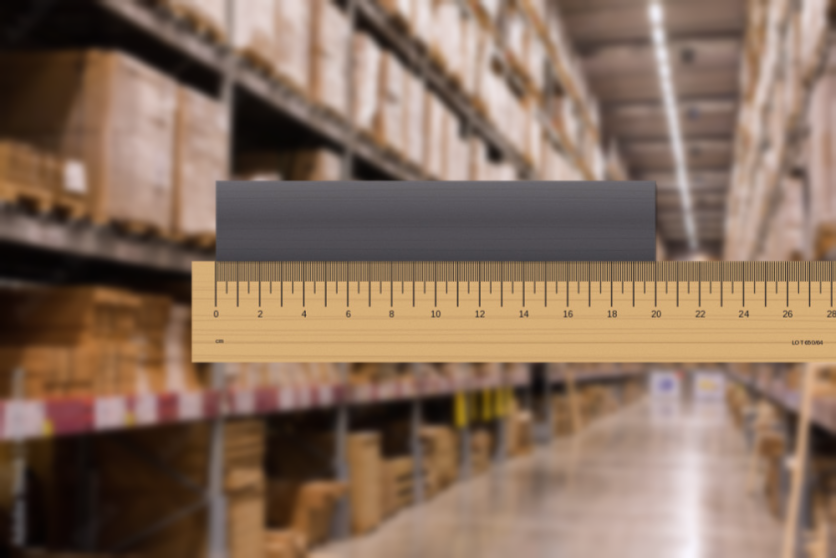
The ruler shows 20 cm
